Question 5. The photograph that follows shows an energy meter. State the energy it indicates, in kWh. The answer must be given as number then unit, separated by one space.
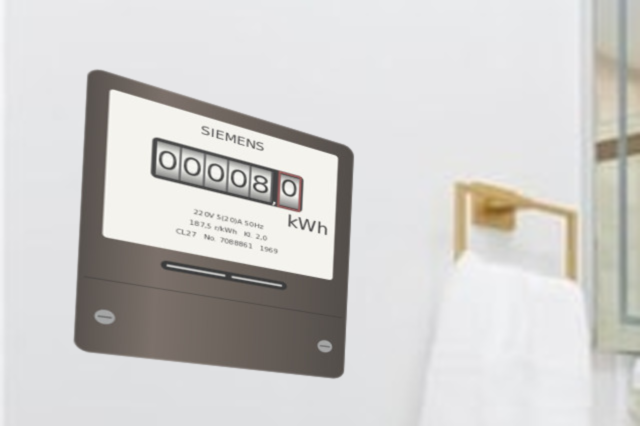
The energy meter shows 8.0 kWh
